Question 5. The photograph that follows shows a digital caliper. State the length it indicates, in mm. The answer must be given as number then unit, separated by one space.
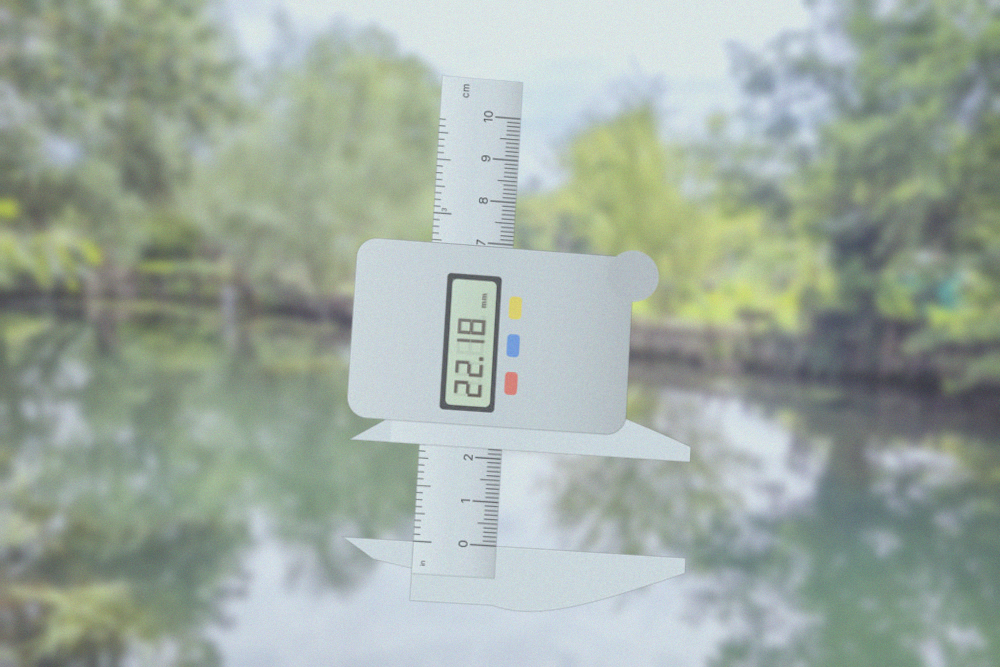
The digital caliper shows 22.18 mm
